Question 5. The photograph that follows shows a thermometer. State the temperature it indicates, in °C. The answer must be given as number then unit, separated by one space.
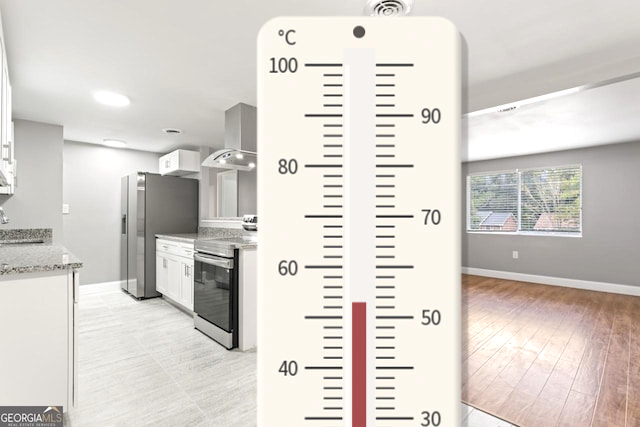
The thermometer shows 53 °C
